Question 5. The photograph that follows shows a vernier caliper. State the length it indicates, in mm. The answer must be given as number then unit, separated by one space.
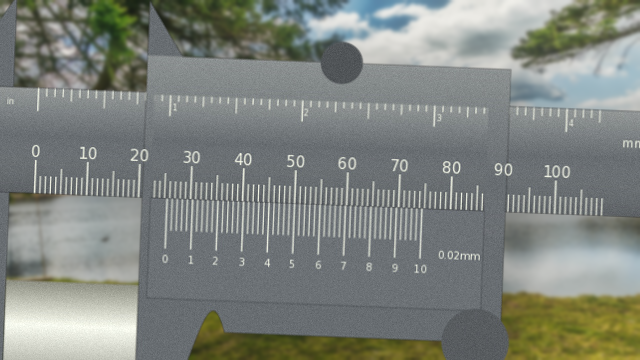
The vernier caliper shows 25.5 mm
